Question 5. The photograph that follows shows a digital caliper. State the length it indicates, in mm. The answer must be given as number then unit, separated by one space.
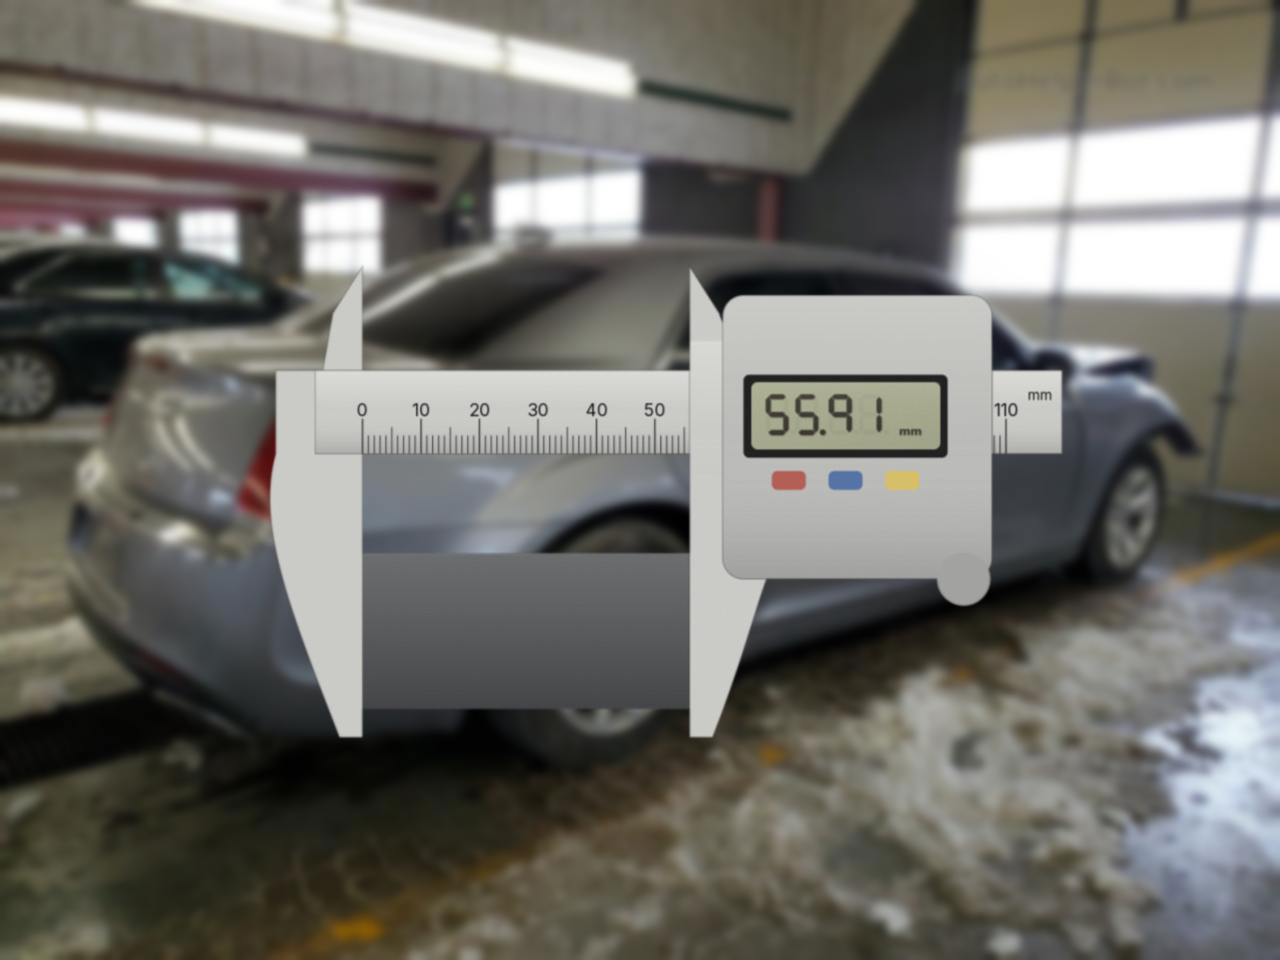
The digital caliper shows 55.91 mm
